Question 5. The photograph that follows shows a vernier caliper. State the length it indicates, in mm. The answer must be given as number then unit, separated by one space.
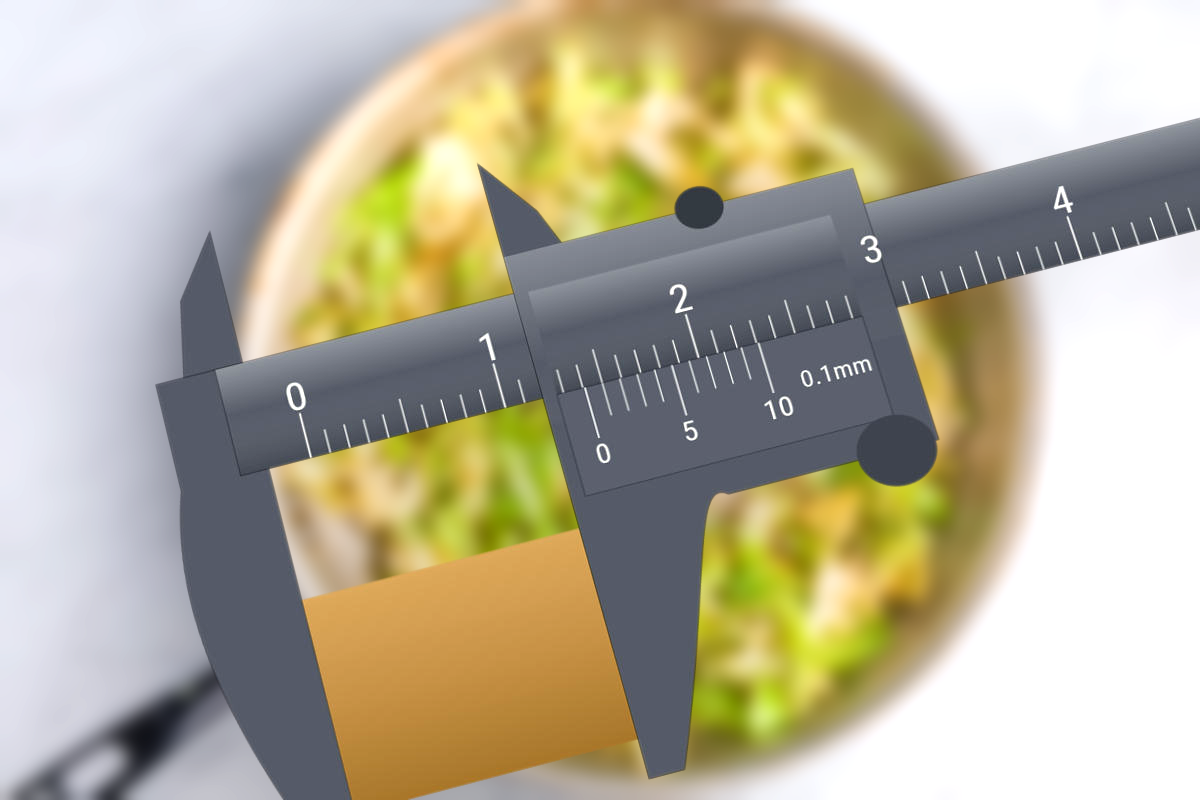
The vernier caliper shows 14.1 mm
